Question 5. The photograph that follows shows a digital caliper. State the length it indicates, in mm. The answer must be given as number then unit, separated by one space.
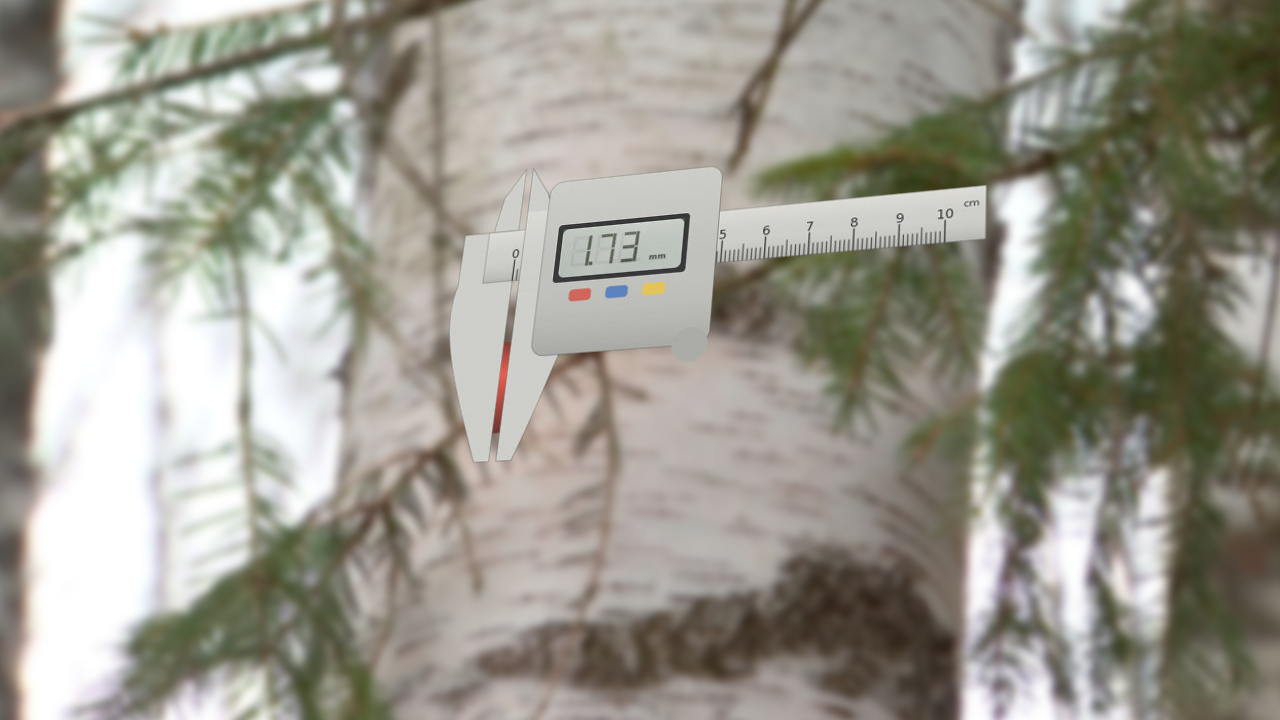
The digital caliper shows 1.73 mm
